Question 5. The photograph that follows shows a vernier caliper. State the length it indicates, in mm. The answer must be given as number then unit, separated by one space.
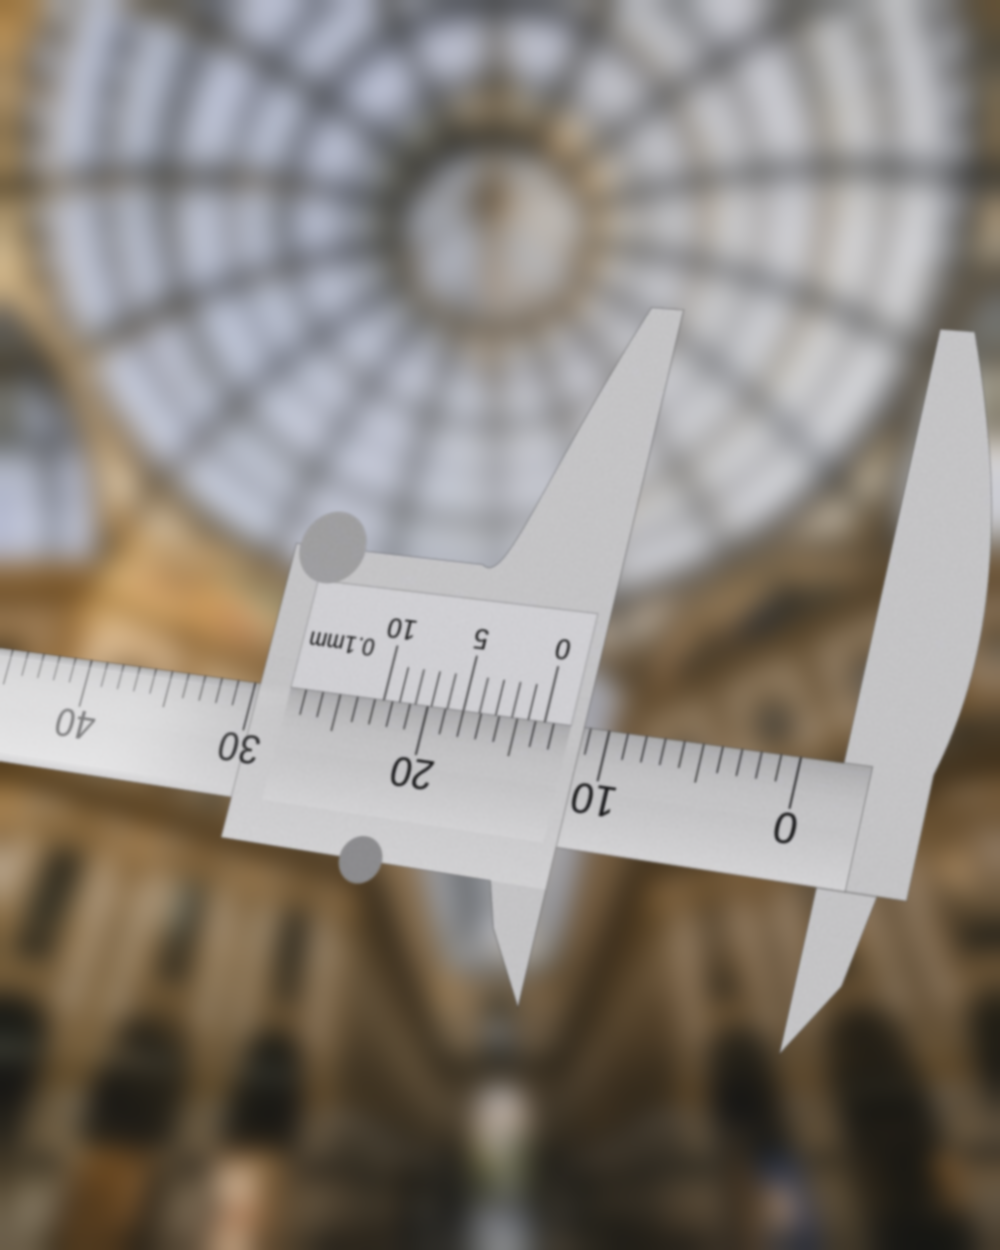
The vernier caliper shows 13.5 mm
